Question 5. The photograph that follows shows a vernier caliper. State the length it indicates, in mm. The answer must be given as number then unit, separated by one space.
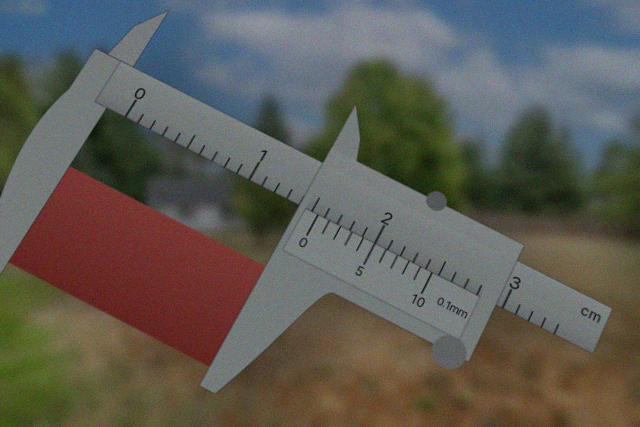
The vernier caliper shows 15.5 mm
